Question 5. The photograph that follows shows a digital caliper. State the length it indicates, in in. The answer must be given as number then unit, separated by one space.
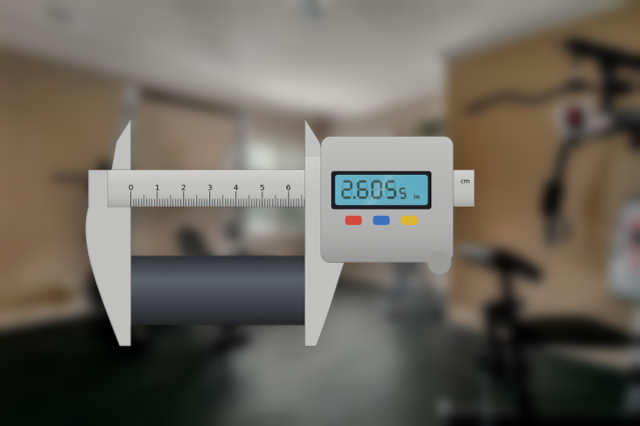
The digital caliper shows 2.6055 in
